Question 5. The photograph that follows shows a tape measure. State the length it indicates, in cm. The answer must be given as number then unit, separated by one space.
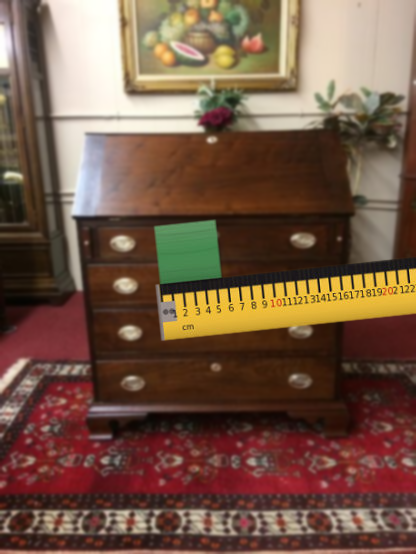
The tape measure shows 5.5 cm
